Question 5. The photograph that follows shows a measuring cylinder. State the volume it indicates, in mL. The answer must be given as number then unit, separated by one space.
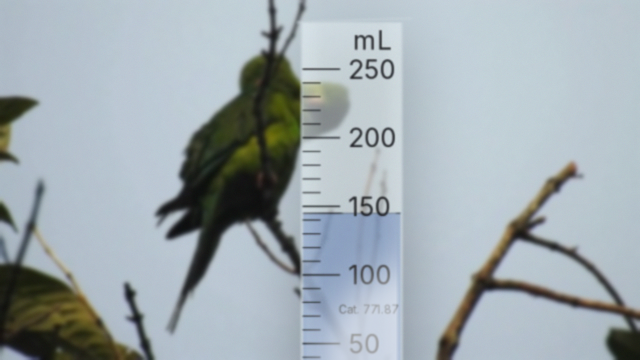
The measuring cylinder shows 145 mL
